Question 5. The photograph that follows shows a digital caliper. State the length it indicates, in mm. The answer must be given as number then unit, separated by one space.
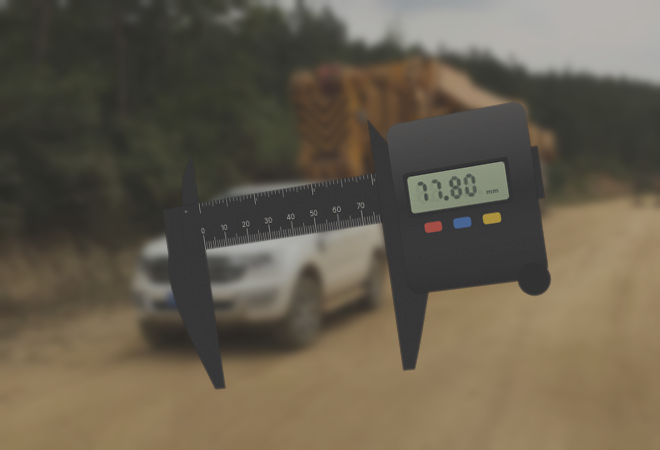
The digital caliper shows 77.80 mm
